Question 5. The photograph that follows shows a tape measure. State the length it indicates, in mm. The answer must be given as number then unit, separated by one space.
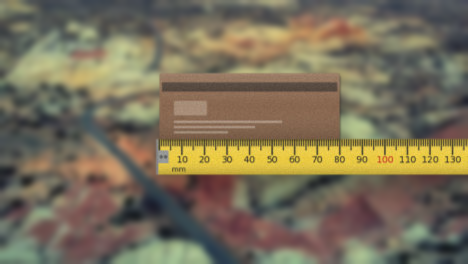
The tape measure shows 80 mm
